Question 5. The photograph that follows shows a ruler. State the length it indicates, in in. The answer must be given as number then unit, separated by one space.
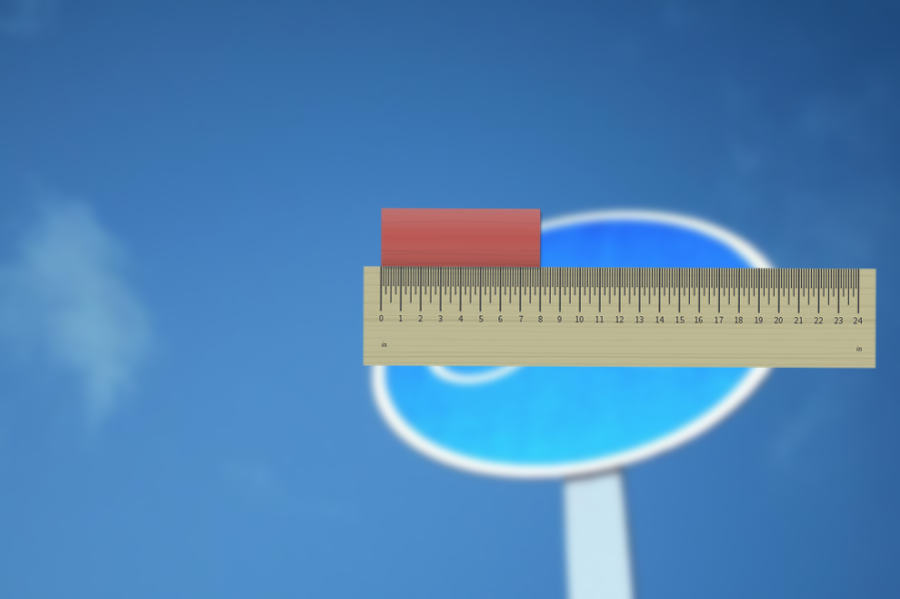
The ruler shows 8 in
